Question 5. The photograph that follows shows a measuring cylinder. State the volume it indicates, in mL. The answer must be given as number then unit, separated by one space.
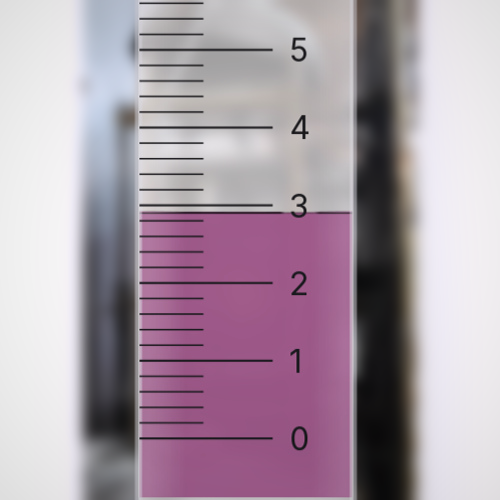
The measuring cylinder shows 2.9 mL
